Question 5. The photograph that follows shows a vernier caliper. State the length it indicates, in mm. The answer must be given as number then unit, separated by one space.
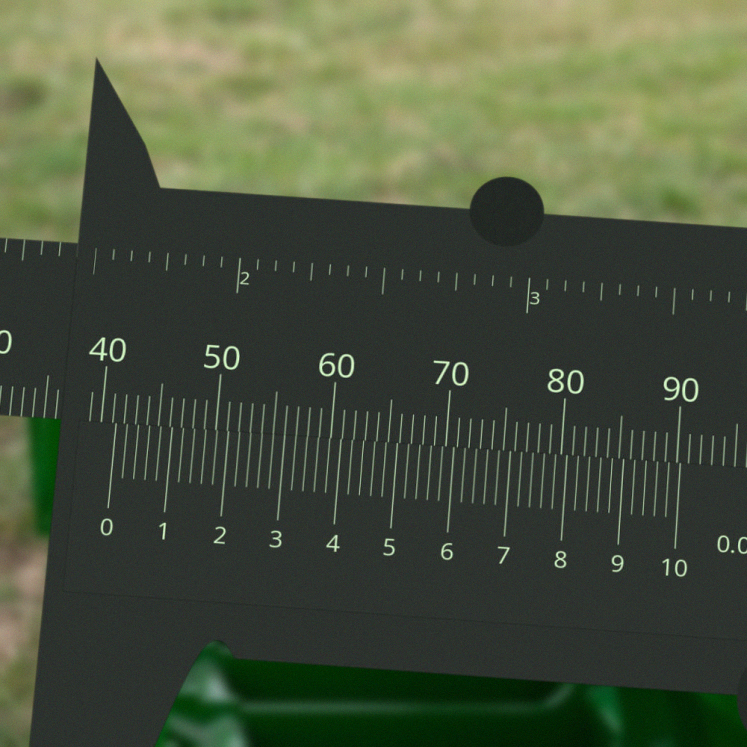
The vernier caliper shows 41.3 mm
